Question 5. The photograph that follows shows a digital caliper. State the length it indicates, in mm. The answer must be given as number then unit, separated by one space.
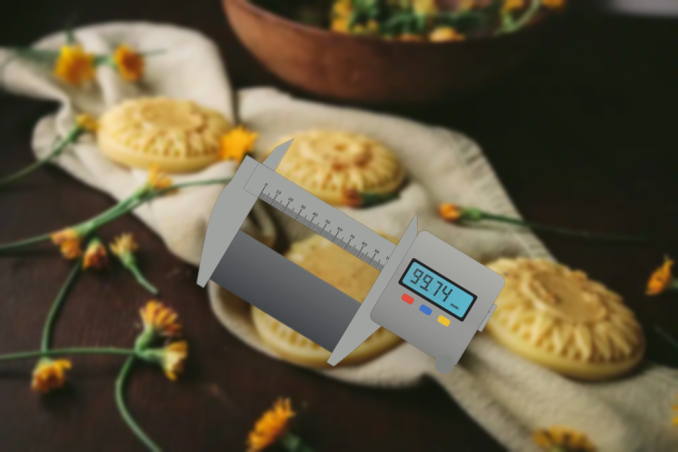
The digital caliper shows 99.74 mm
